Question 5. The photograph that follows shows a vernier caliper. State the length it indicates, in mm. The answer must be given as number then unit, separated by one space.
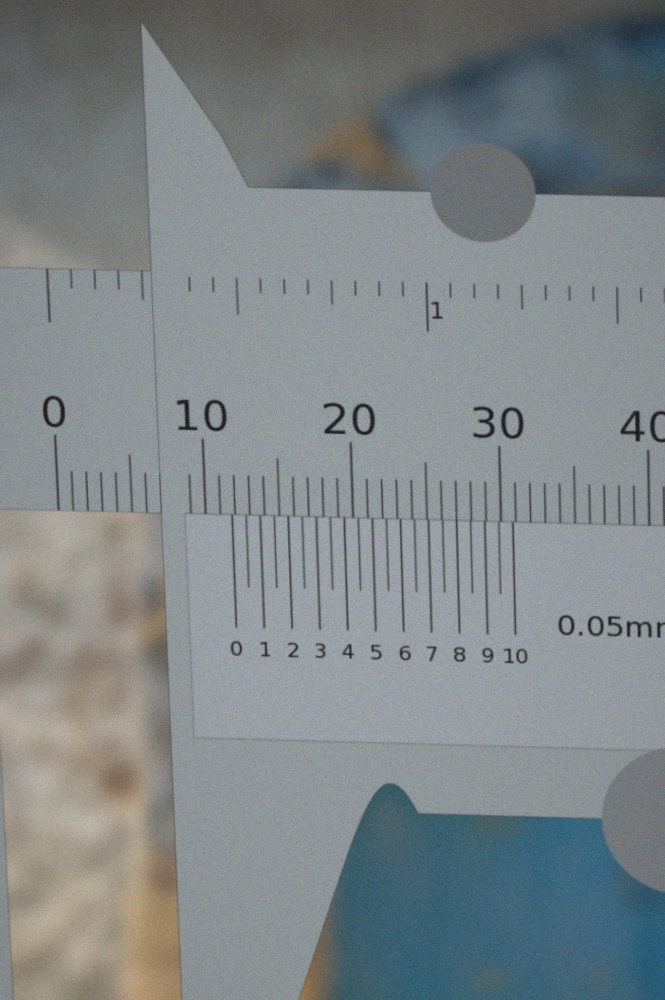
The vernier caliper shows 11.8 mm
